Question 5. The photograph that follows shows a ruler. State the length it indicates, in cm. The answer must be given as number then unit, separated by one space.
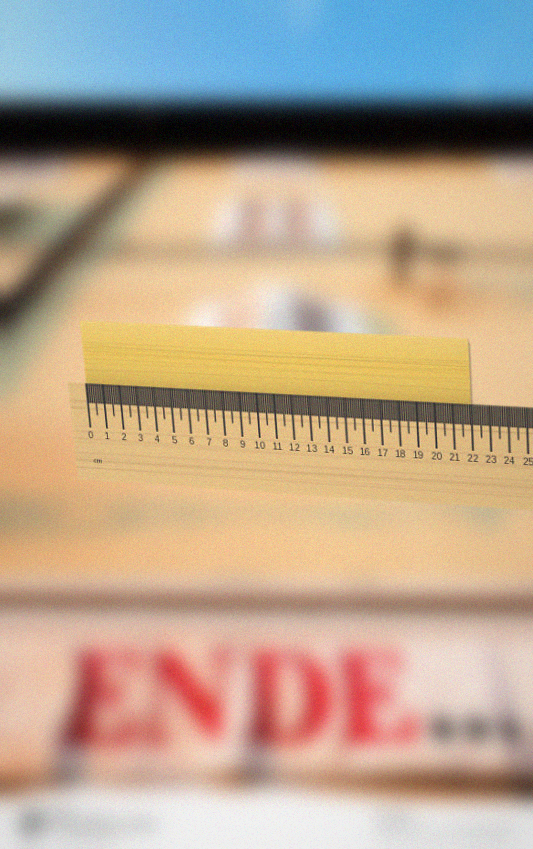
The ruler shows 22 cm
